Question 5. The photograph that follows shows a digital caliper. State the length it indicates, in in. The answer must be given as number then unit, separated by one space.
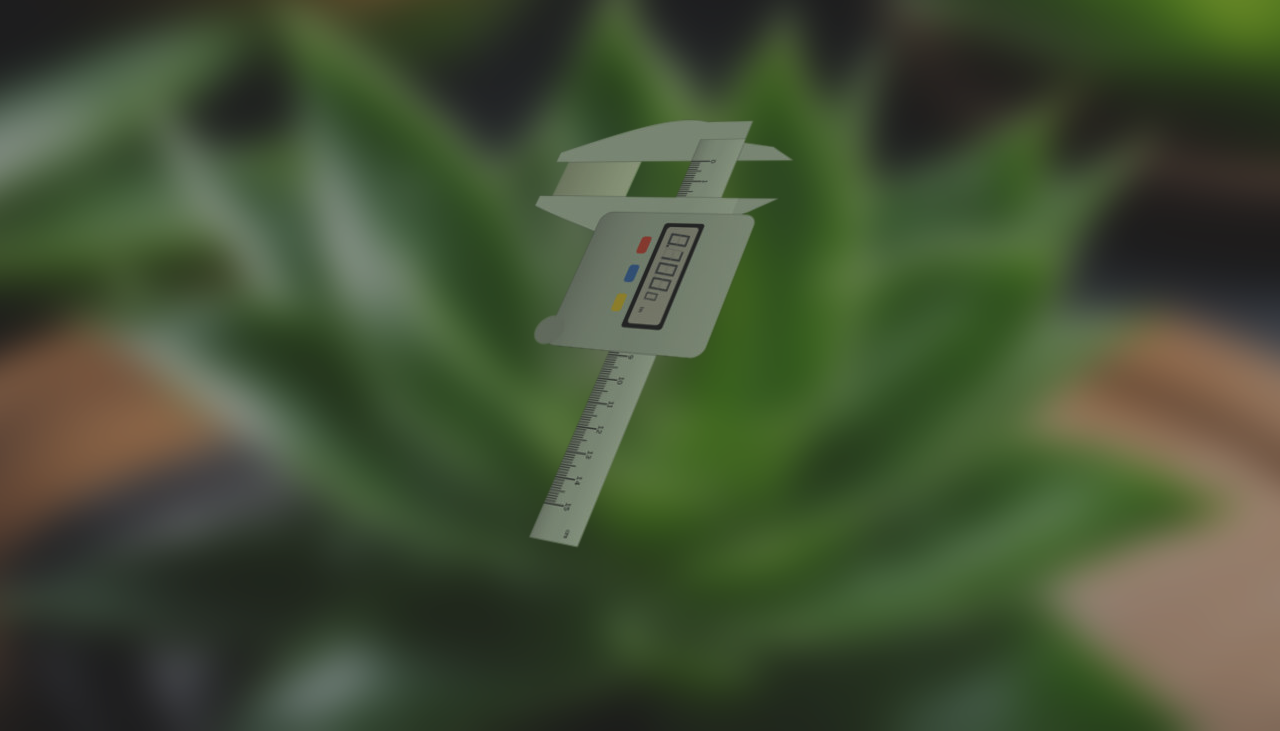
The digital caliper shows 0.7000 in
